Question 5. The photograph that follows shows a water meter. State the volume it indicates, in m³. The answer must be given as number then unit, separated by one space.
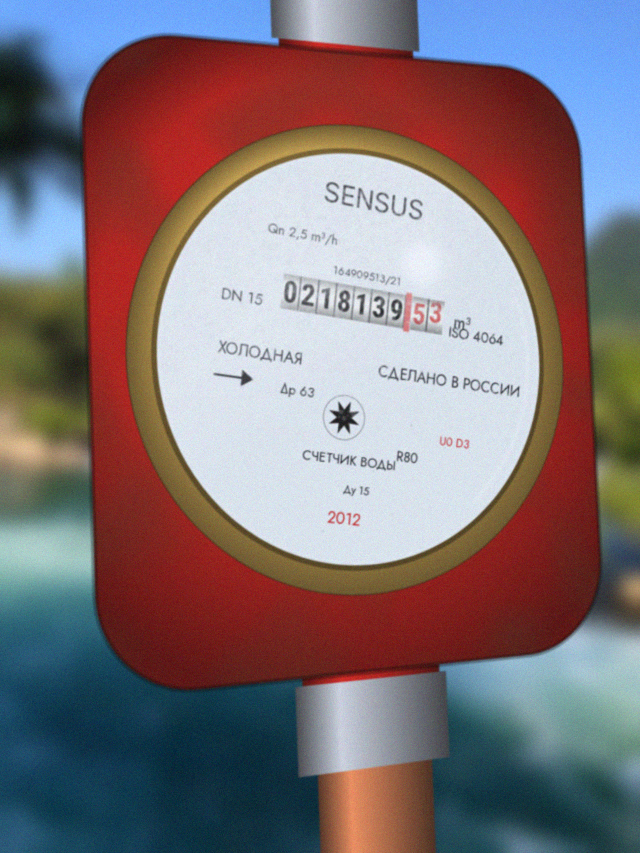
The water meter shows 218139.53 m³
